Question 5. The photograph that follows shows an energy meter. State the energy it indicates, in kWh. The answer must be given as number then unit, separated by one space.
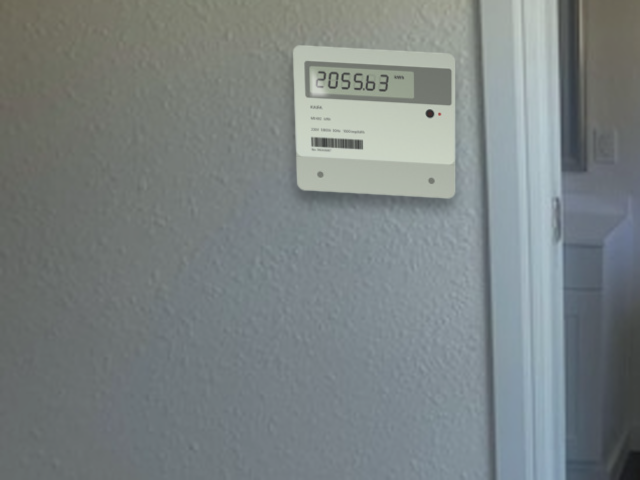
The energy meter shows 2055.63 kWh
